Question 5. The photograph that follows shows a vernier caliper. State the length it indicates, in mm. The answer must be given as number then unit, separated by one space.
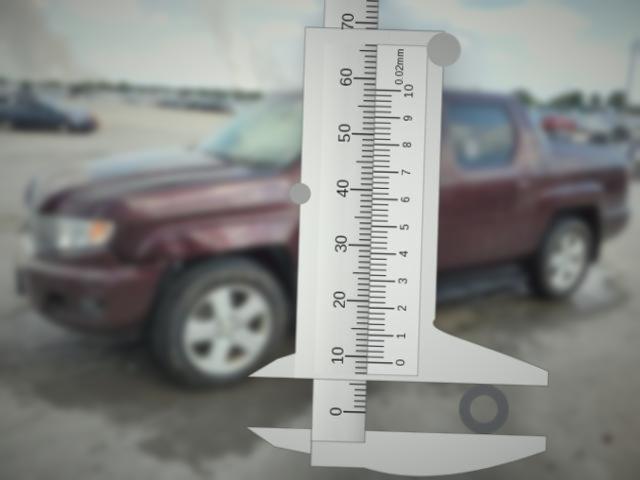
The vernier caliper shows 9.0 mm
